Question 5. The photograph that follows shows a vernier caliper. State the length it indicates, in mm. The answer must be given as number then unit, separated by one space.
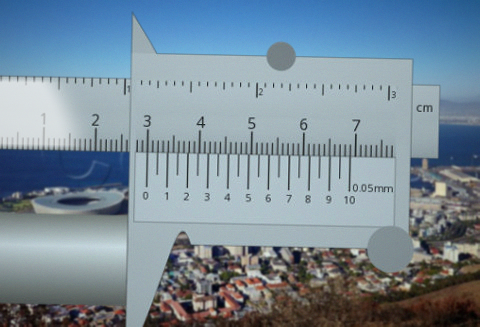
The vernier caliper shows 30.0 mm
